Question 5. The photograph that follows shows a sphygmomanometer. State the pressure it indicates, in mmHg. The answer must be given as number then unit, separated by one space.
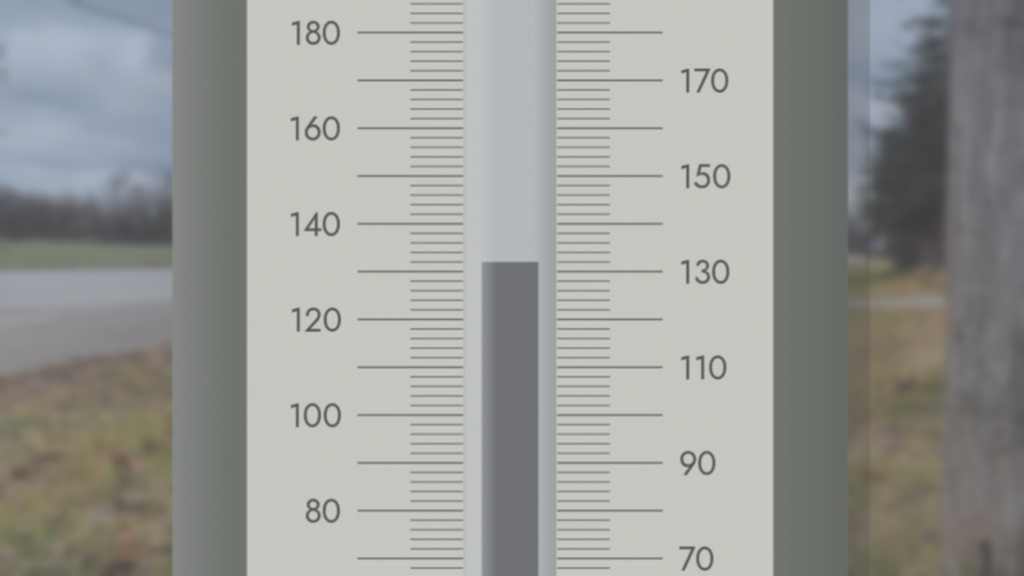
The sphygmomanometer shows 132 mmHg
